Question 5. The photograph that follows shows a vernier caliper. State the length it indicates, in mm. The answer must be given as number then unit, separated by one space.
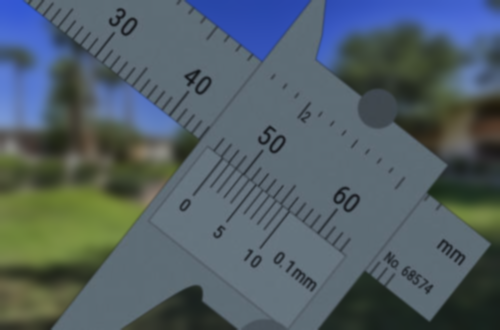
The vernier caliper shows 47.2 mm
